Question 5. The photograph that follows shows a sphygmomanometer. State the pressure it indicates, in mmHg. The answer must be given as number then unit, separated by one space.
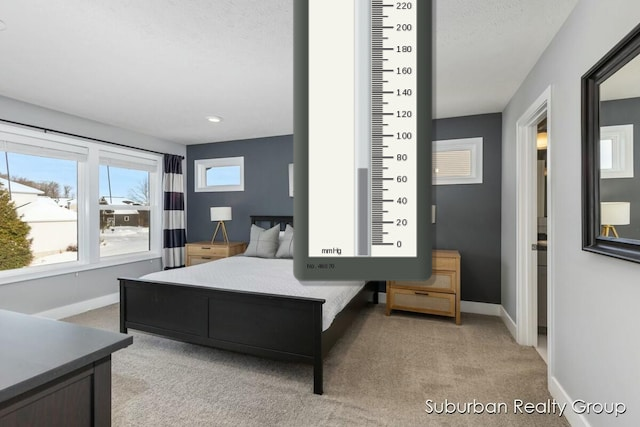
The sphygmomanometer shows 70 mmHg
